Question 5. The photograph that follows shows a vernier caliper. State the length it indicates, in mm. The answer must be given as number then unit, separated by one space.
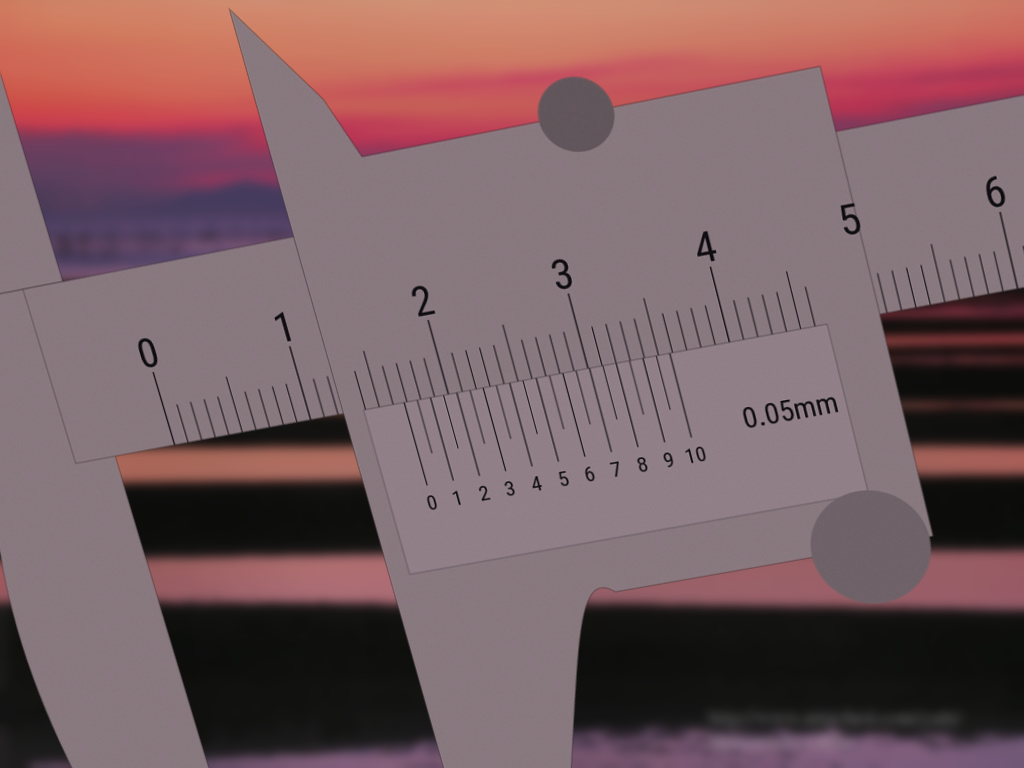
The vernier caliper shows 16.8 mm
